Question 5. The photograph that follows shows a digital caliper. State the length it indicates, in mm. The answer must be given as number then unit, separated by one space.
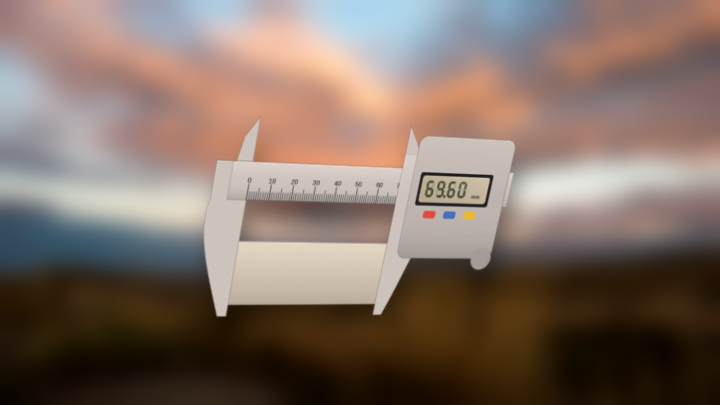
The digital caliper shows 69.60 mm
